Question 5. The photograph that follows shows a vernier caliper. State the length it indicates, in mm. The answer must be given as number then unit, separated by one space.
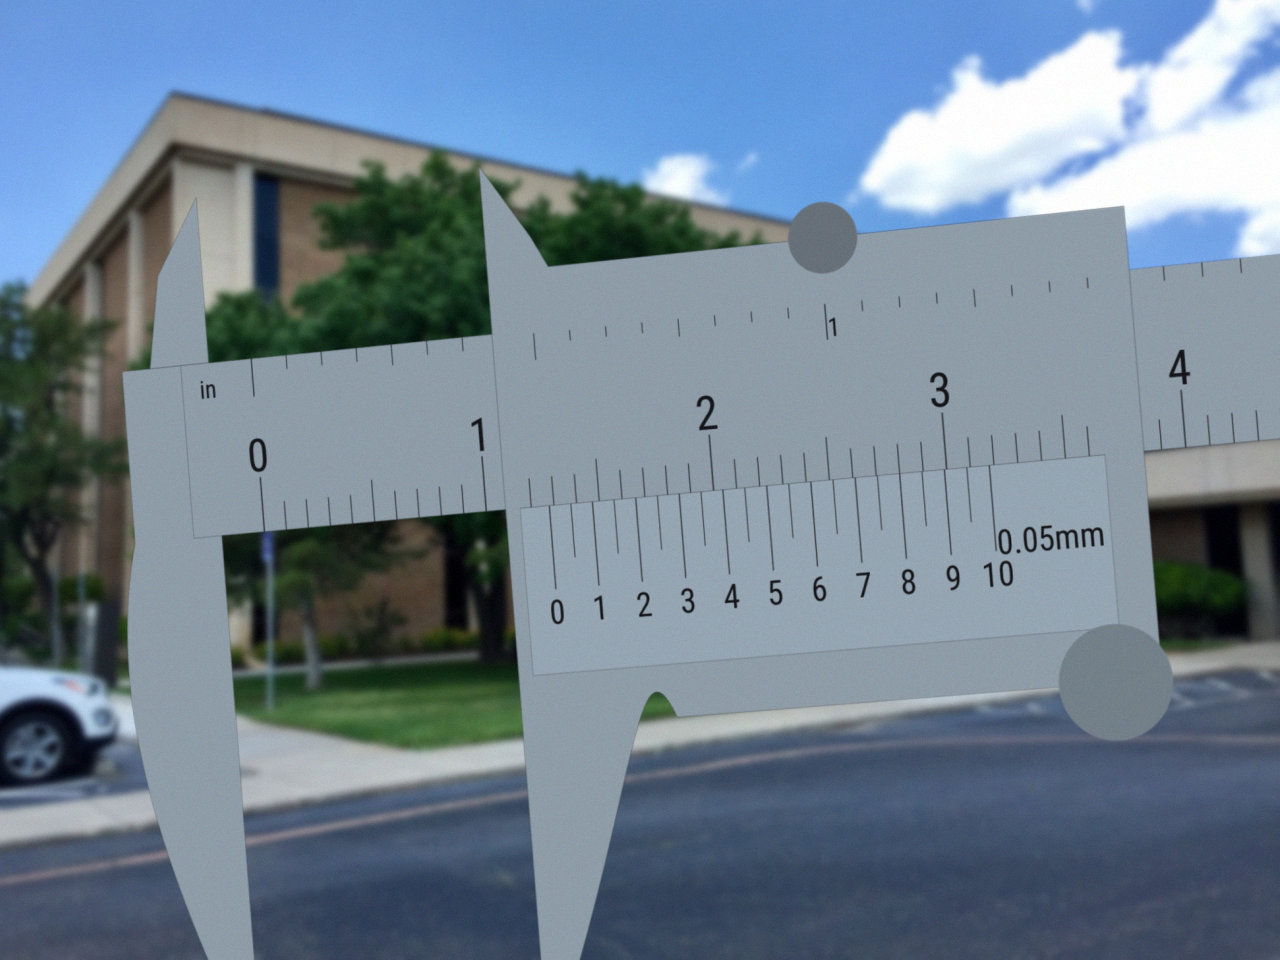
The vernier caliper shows 12.8 mm
